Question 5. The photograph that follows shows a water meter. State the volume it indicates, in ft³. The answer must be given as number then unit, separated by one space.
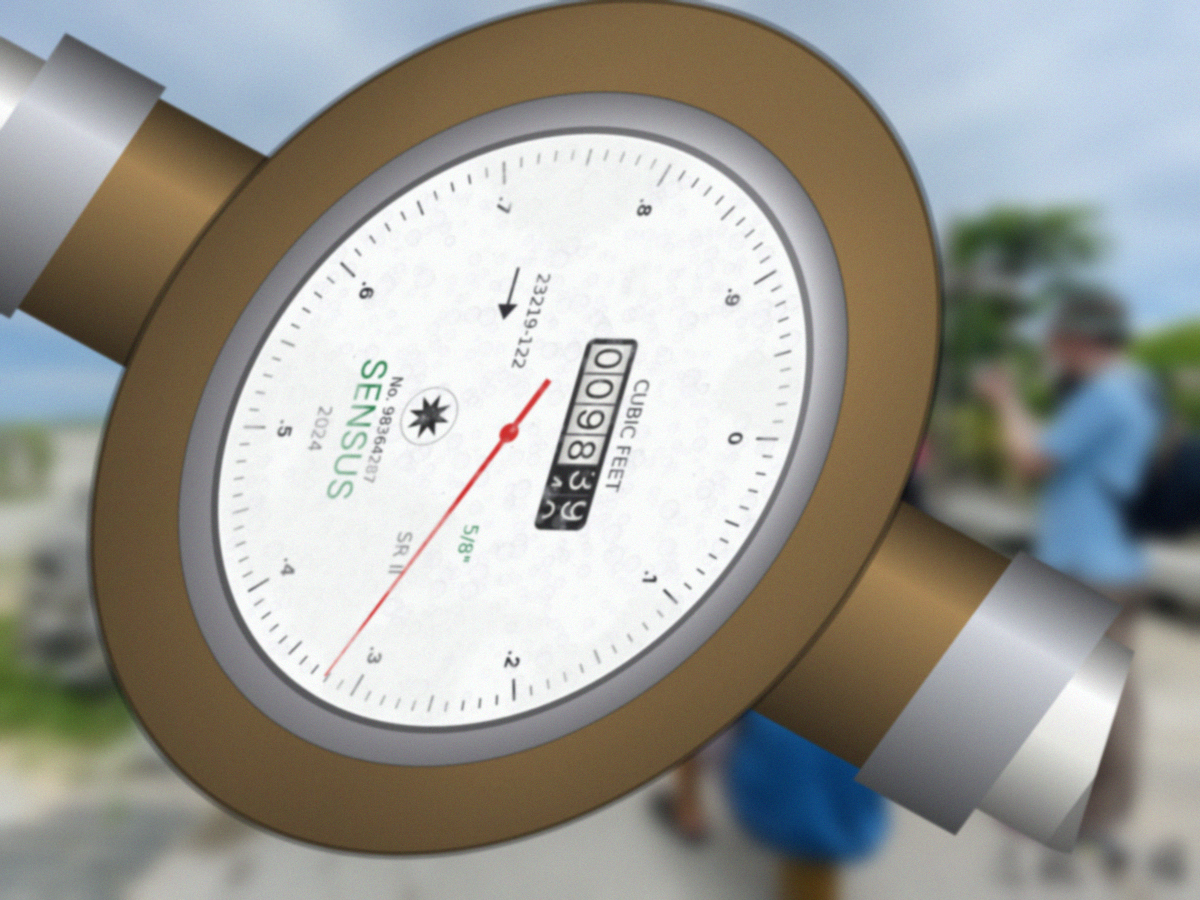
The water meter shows 9839.32 ft³
